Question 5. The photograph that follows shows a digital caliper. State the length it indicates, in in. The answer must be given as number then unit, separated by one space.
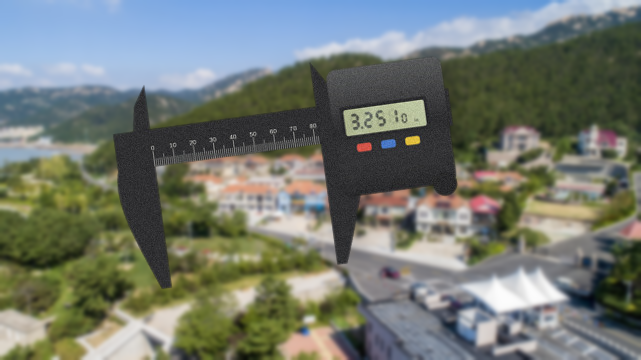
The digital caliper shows 3.2510 in
